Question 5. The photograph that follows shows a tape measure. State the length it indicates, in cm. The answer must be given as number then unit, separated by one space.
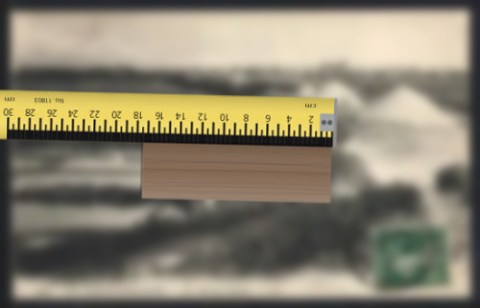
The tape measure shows 17.5 cm
